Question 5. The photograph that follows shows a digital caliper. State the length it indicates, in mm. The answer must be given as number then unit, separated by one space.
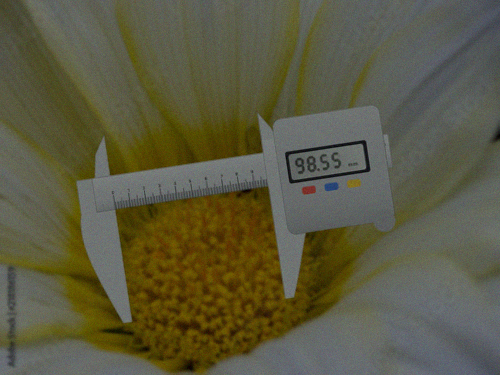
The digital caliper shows 98.55 mm
